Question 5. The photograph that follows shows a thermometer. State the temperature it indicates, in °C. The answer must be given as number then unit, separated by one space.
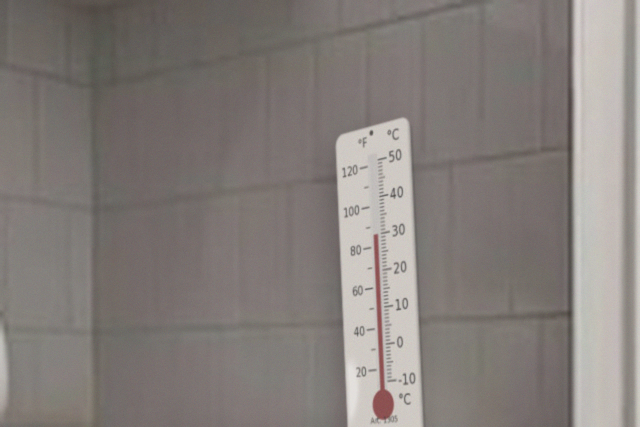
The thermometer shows 30 °C
